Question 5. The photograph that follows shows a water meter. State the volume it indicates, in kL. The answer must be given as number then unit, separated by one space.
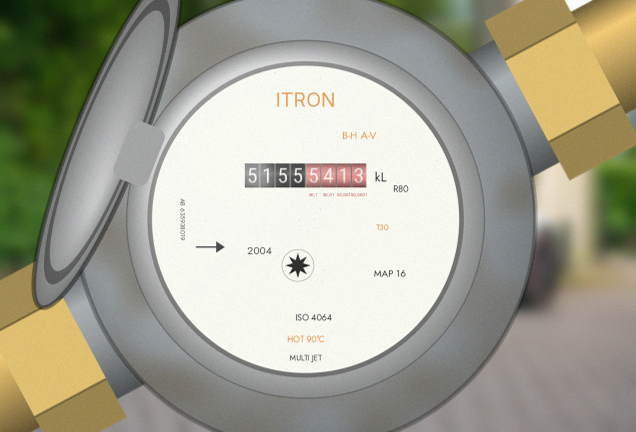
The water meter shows 5155.5413 kL
